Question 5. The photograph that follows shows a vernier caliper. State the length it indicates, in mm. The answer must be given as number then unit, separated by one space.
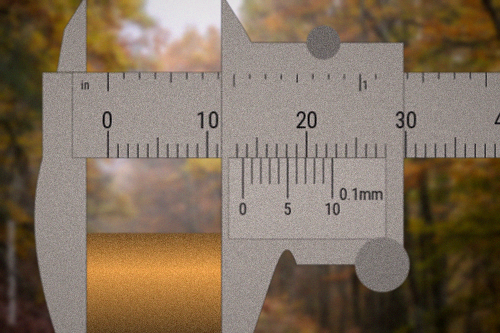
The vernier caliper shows 13.6 mm
